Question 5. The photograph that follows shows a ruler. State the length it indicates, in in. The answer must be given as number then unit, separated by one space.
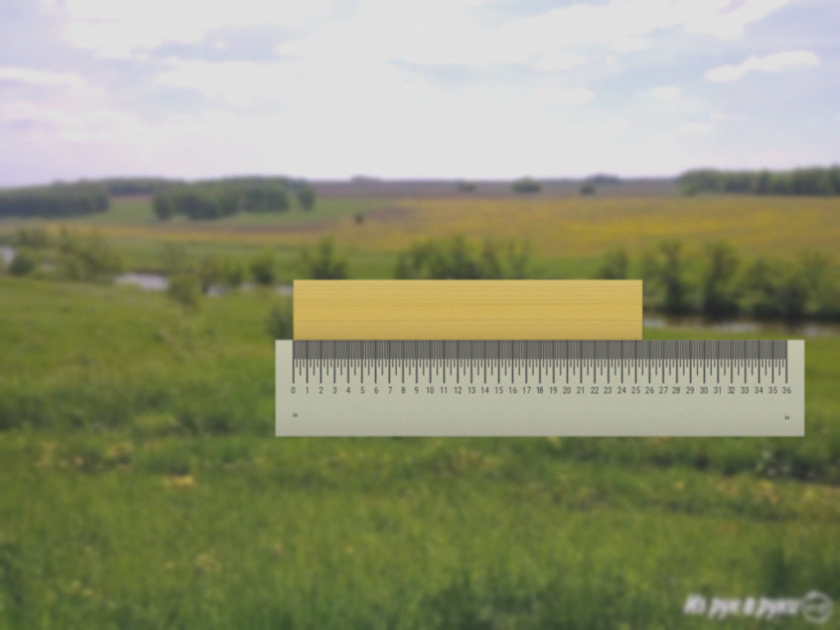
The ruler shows 25.5 in
